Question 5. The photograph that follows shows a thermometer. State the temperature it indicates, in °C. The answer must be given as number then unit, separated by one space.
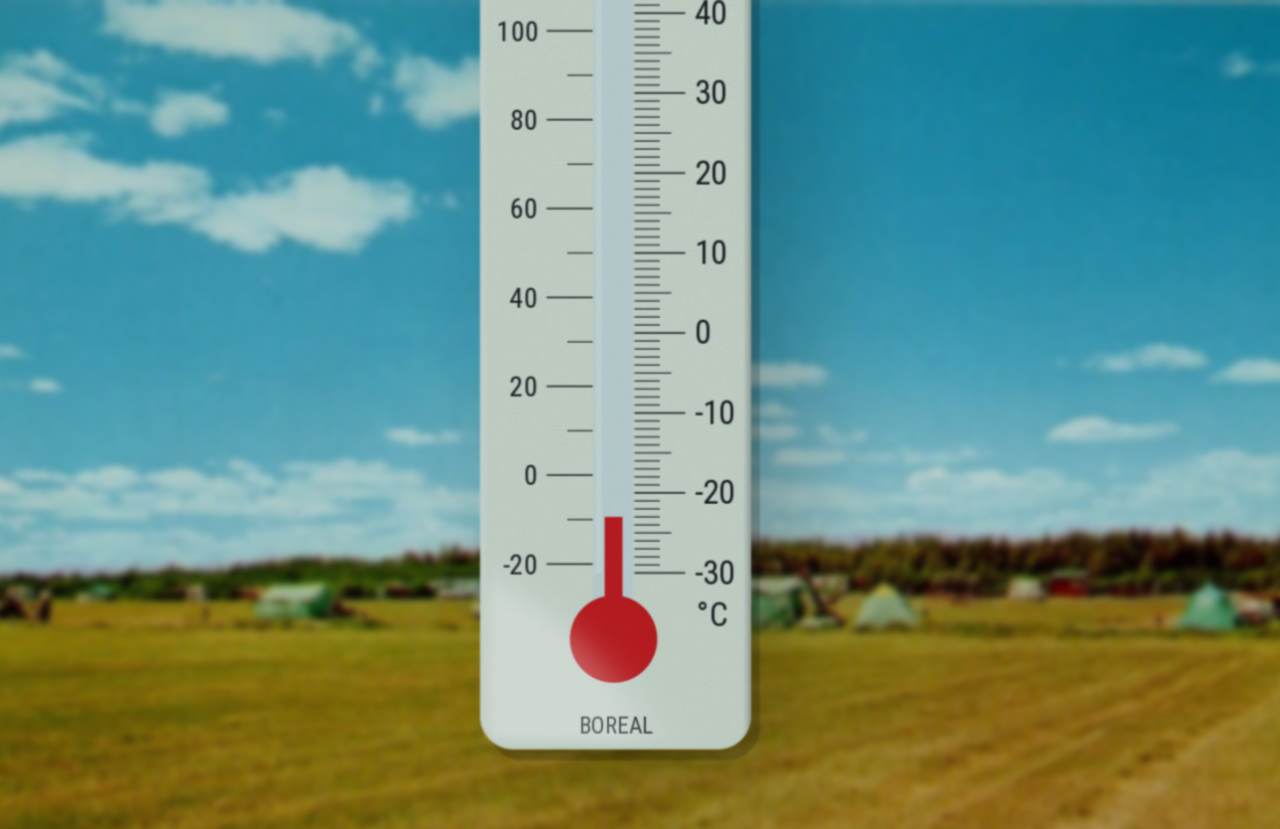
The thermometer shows -23 °C
